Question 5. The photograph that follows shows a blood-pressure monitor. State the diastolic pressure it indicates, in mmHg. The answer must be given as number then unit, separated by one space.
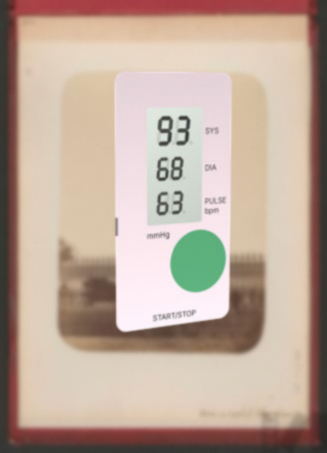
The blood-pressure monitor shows 68 mmHg
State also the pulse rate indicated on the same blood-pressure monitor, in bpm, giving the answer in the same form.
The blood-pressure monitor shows 63 bpm
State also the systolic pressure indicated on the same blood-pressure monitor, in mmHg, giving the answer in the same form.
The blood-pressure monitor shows 93 mmHg
